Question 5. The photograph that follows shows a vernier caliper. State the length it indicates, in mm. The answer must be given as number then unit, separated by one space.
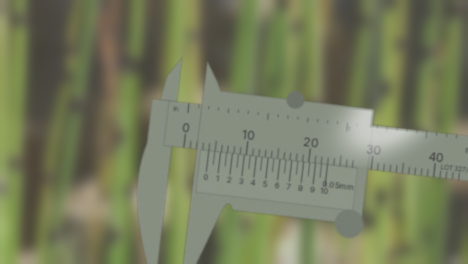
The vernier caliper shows 4.0 mm
